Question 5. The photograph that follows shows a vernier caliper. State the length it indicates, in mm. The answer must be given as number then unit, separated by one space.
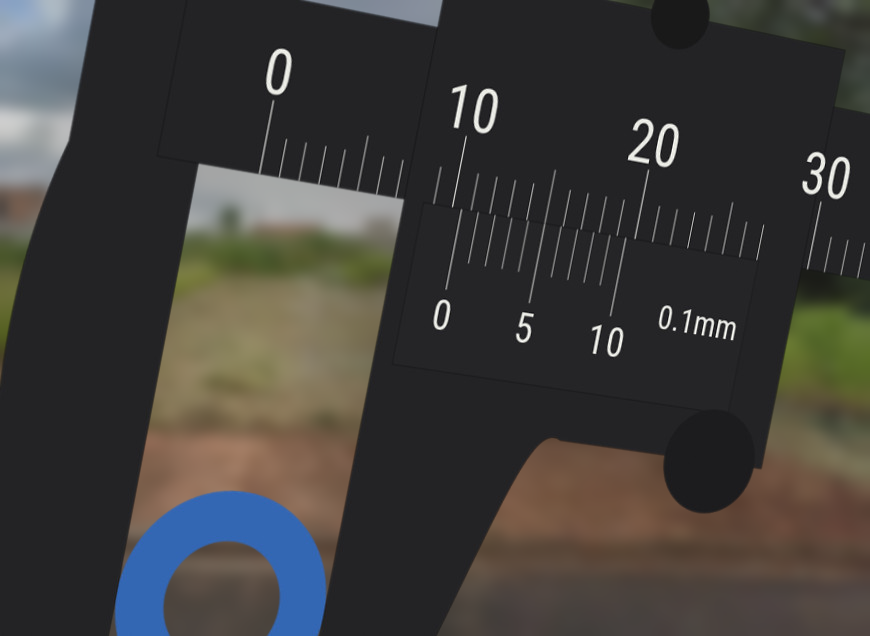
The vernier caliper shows 10.5 mm
